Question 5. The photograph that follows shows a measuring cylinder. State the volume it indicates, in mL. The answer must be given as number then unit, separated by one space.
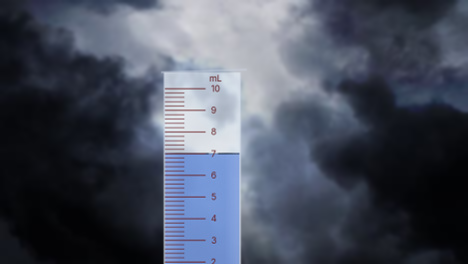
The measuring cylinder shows 7 mL
